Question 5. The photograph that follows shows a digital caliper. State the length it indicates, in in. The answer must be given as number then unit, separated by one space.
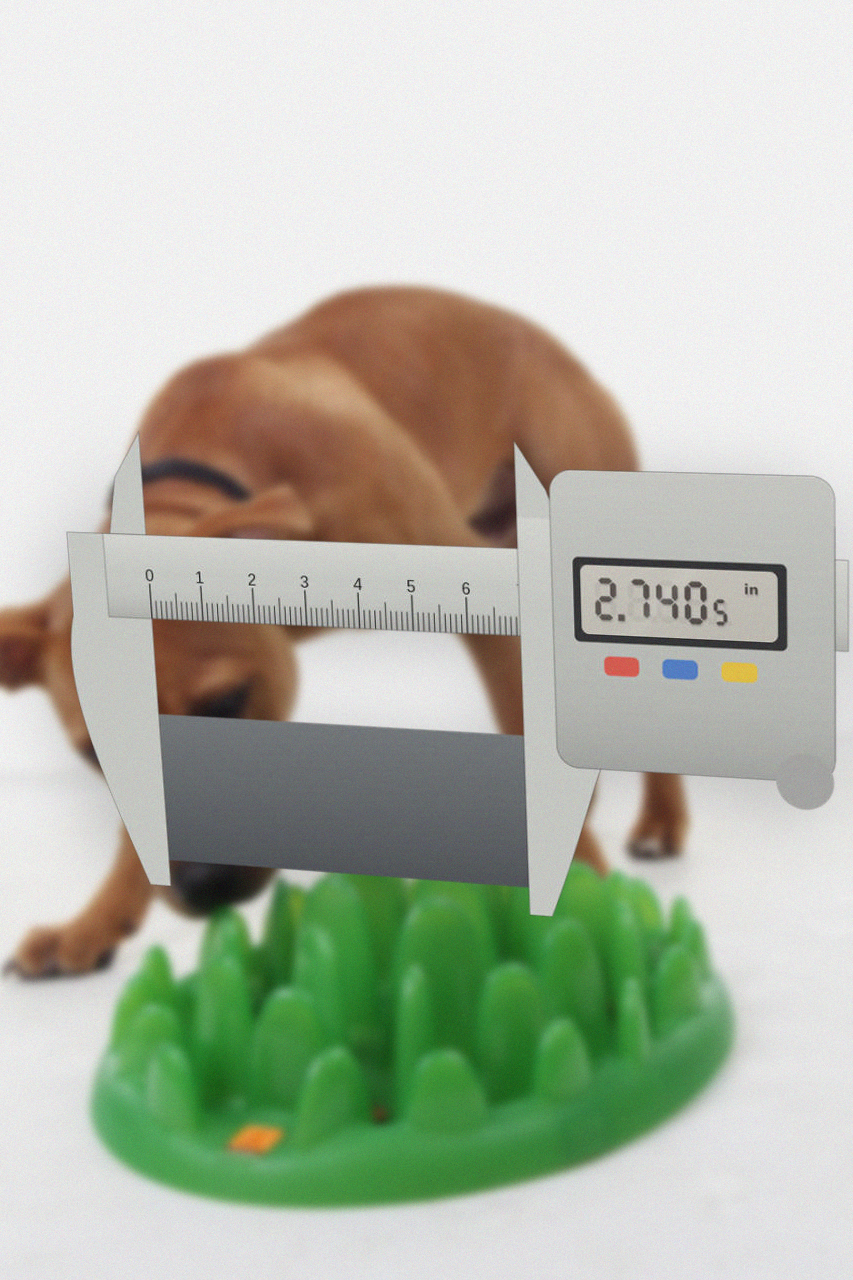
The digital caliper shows 2.7405 in
